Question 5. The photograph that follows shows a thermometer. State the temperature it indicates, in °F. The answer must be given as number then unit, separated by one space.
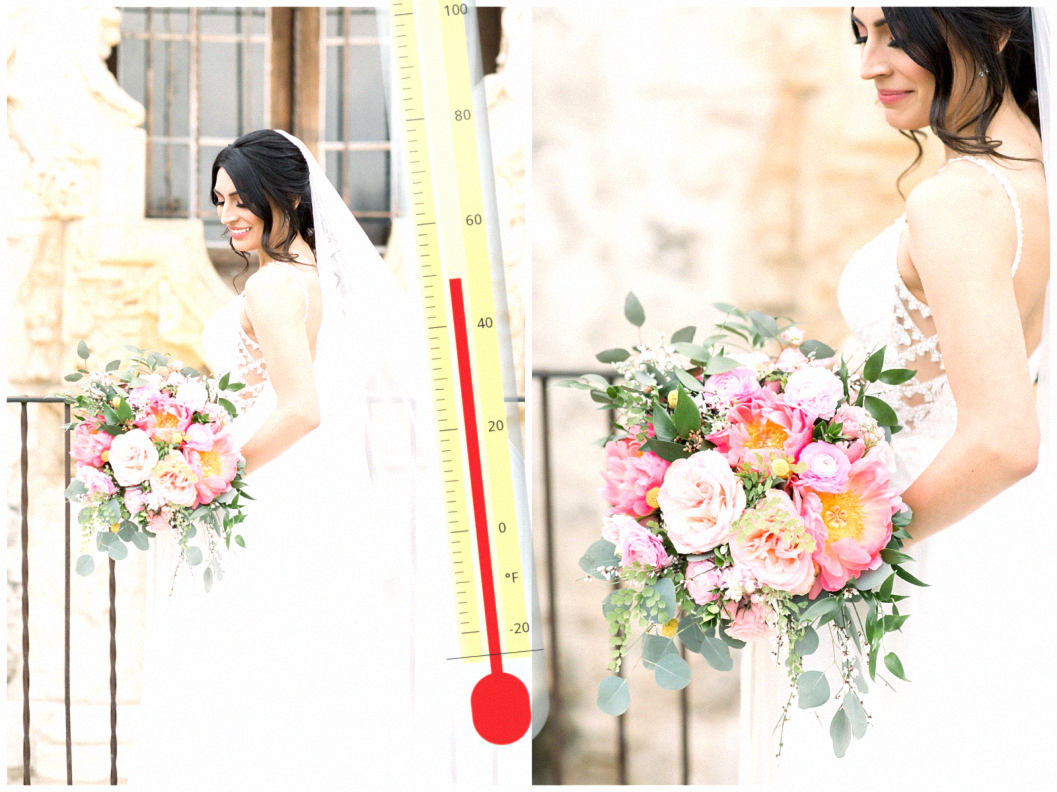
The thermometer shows 49 °F
